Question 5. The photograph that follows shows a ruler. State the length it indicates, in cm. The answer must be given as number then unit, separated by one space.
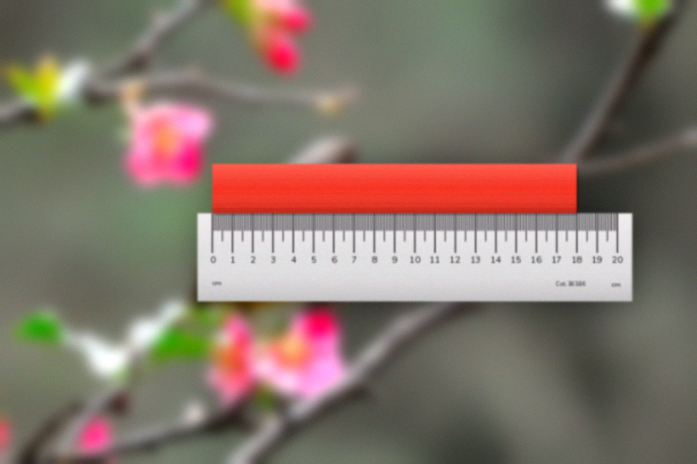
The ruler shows 18 cm
